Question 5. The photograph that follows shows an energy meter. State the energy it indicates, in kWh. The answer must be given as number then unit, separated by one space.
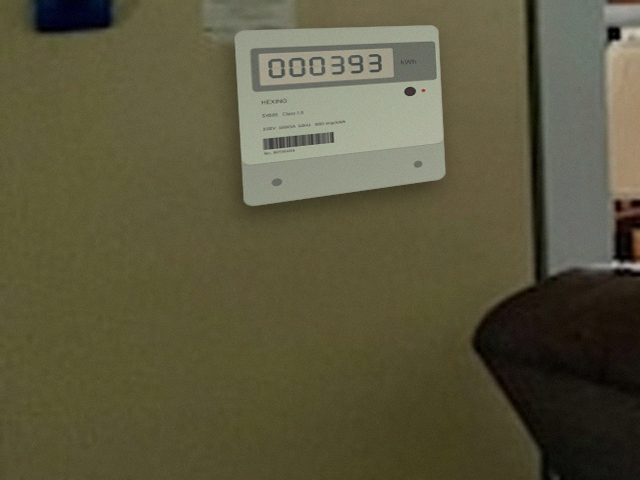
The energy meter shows 393 kWh
